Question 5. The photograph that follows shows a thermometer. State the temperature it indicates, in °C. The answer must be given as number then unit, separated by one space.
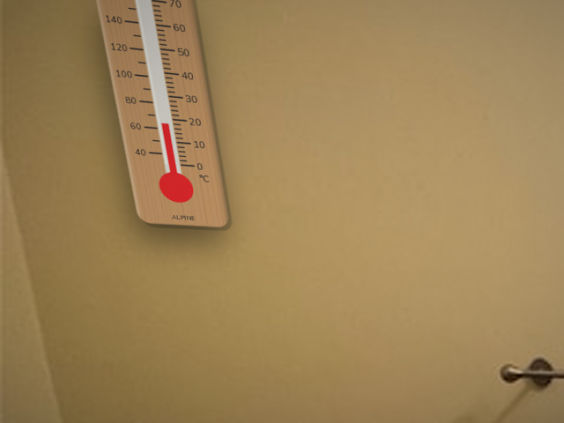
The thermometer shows 18 °C
